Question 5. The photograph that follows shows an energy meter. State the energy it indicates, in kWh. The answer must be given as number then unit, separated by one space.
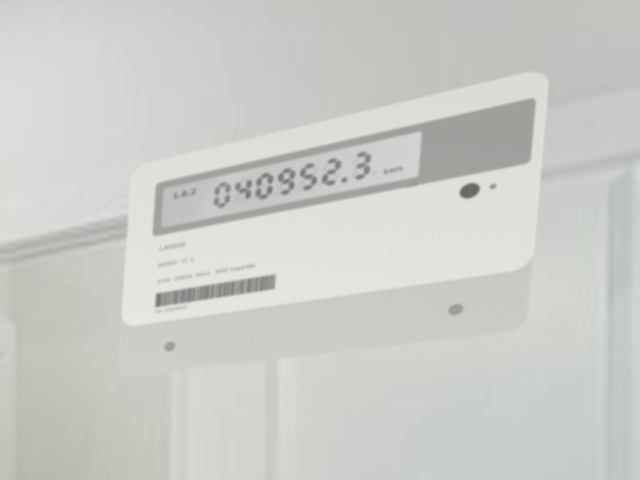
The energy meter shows 40952.3 kWh
